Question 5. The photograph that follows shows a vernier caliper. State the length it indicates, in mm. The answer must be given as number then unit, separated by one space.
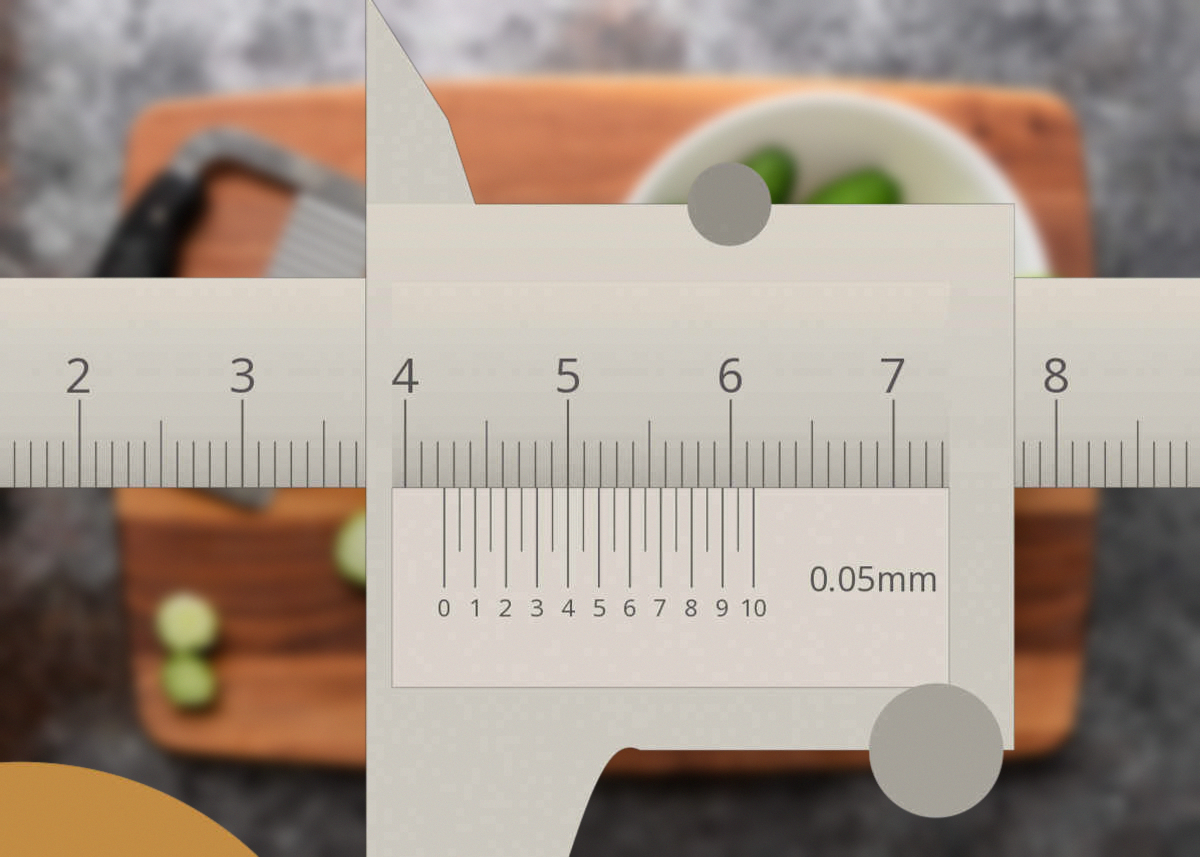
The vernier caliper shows 42.4 mm
